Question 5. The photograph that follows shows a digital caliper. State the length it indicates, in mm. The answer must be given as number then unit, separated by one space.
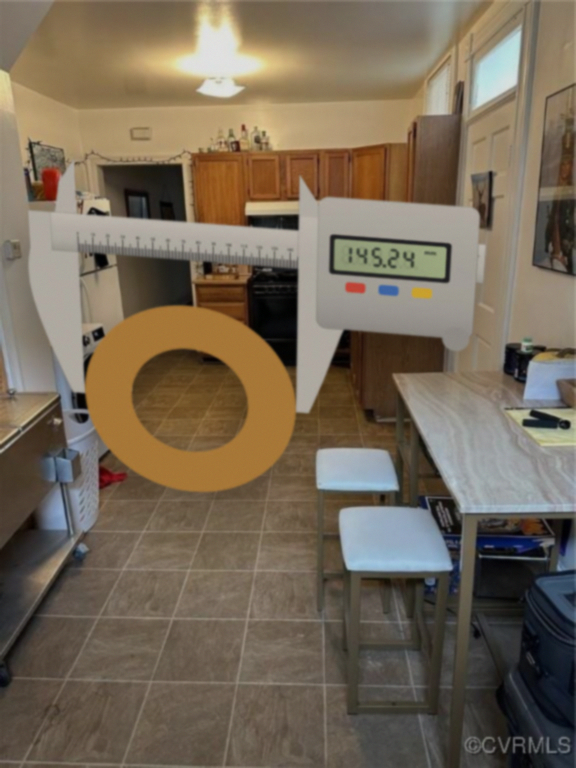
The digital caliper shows 145.24 mm
